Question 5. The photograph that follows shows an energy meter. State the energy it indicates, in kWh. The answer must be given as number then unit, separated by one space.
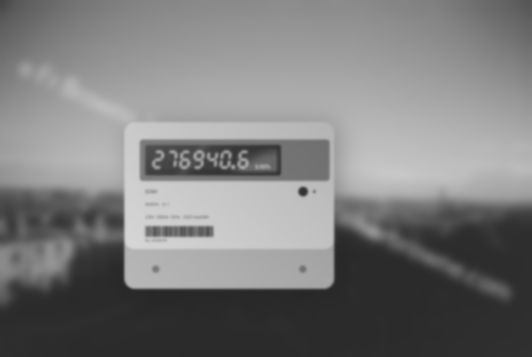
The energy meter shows 276940.6 kWh
